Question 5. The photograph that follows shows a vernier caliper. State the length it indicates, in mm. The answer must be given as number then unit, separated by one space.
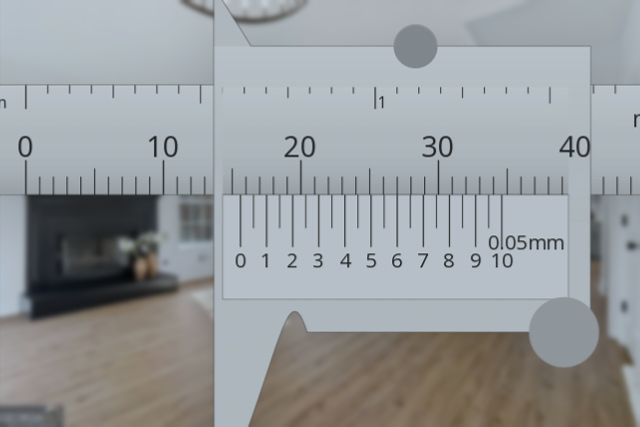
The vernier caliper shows 15.6 mm
